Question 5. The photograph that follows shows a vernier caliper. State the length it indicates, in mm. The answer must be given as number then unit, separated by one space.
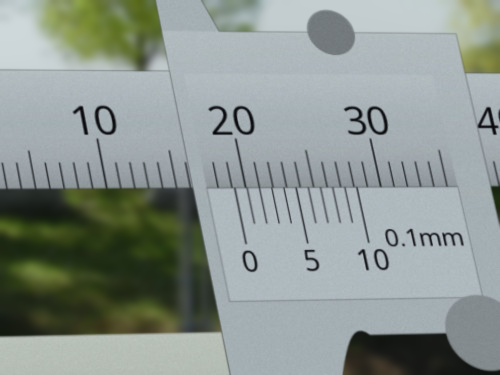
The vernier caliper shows 19.2 mm
